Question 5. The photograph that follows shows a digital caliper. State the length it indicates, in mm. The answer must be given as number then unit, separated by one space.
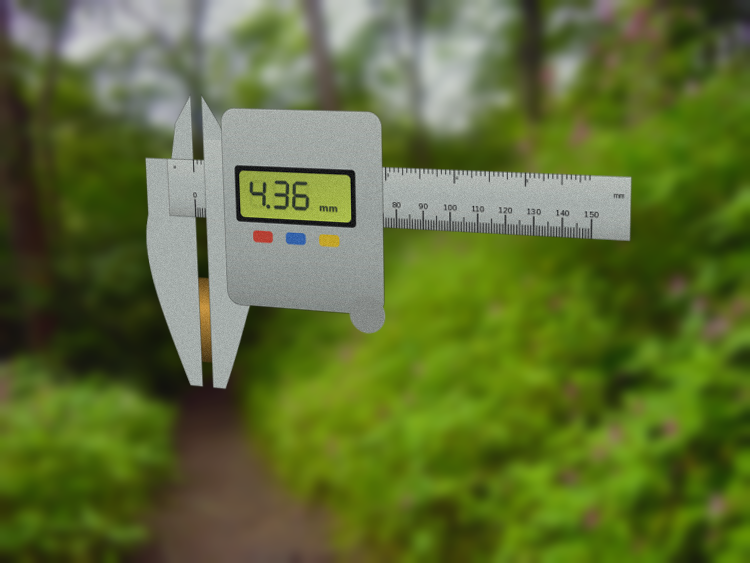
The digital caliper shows 4.36 mm
